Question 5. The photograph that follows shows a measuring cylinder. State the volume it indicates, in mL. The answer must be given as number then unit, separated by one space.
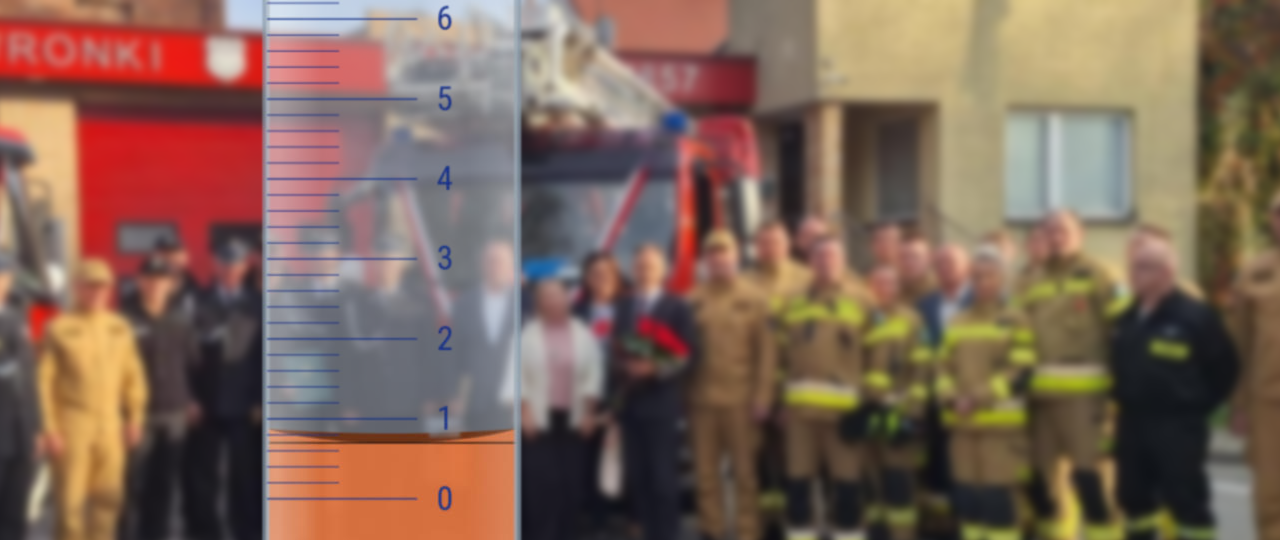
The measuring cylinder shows 0.7 mL
